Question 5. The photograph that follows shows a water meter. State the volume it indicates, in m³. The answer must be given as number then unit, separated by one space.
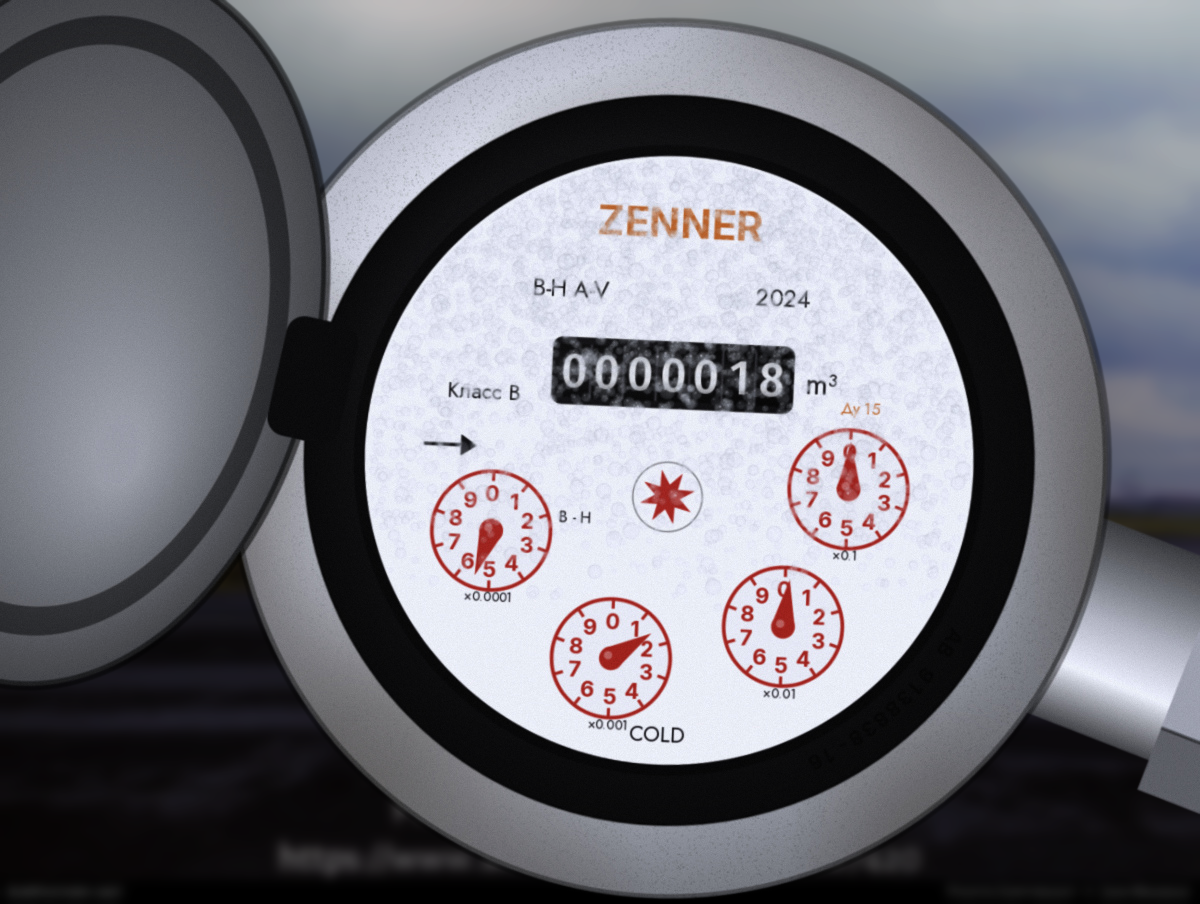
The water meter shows 18.0015 m³
